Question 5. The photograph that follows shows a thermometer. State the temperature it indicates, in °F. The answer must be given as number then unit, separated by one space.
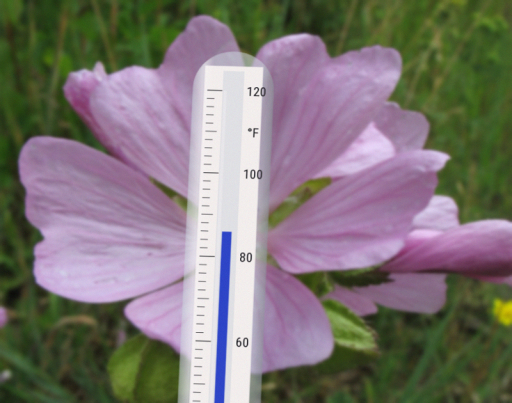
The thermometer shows 86 °F
